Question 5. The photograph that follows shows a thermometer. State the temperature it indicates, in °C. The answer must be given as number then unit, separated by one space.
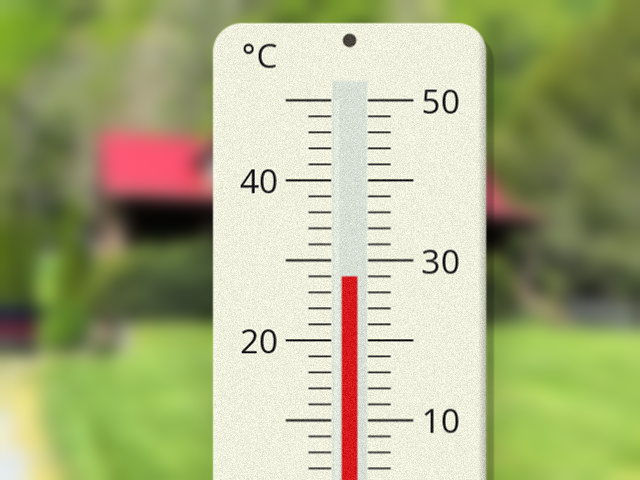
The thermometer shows 28 °C
